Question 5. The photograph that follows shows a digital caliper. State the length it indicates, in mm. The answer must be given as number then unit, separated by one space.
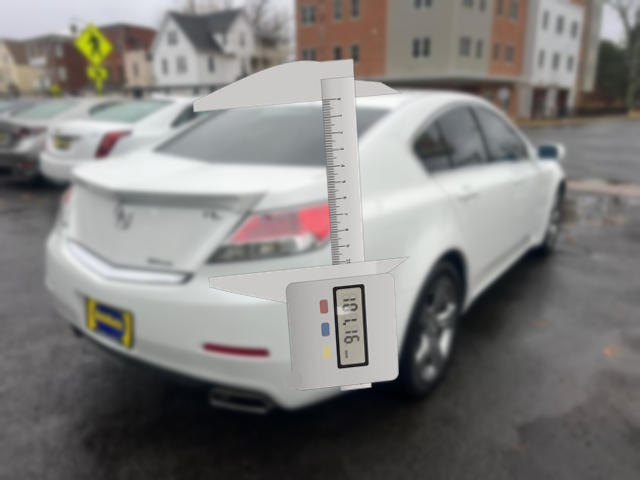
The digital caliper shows 101.16 mm
